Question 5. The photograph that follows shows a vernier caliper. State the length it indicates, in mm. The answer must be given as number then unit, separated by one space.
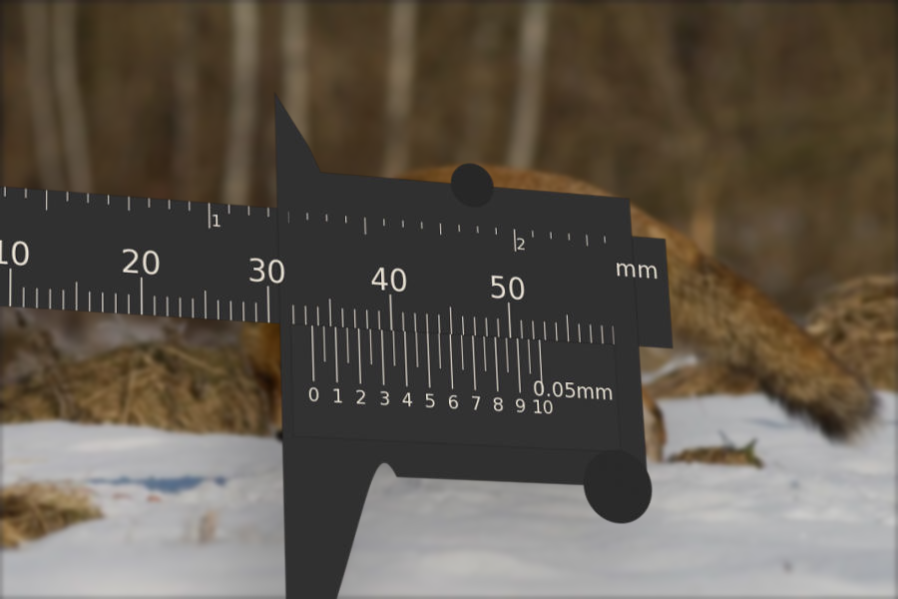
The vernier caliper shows 33.5 mm
